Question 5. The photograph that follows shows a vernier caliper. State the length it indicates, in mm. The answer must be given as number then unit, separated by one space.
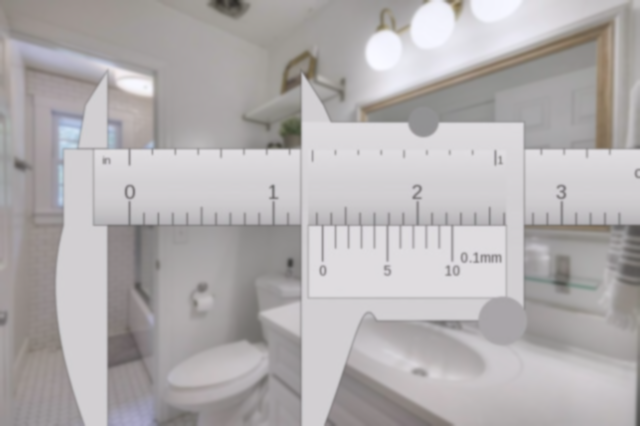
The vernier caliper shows 13.4 mm
